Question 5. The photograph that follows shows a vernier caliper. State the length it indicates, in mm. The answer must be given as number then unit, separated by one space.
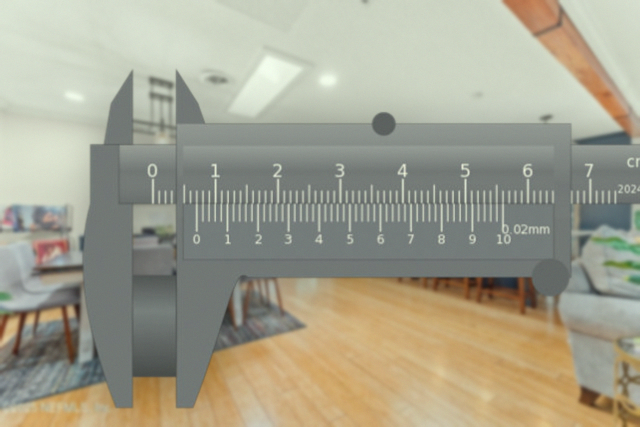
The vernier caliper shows 7.0 mm
